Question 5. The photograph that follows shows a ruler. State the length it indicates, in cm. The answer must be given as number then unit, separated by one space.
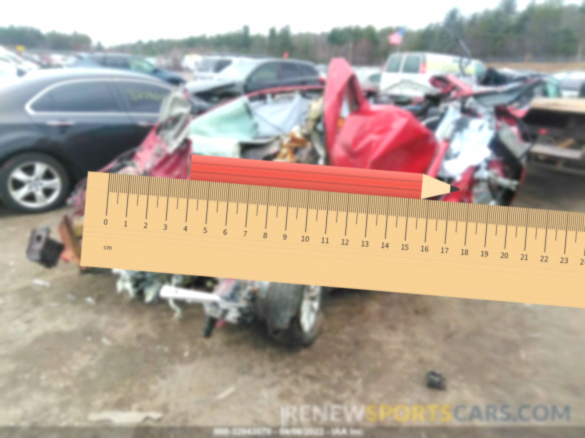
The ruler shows 13.5 cm
